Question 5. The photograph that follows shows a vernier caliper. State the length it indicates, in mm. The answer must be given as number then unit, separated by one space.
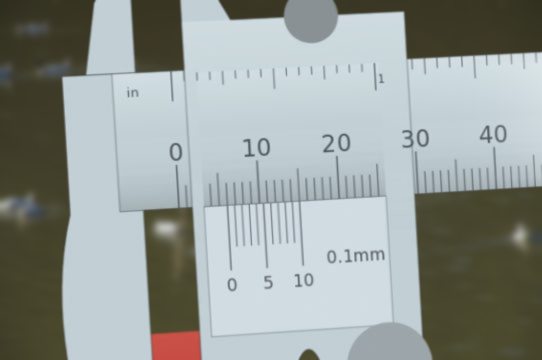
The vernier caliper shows 6.0 mm
